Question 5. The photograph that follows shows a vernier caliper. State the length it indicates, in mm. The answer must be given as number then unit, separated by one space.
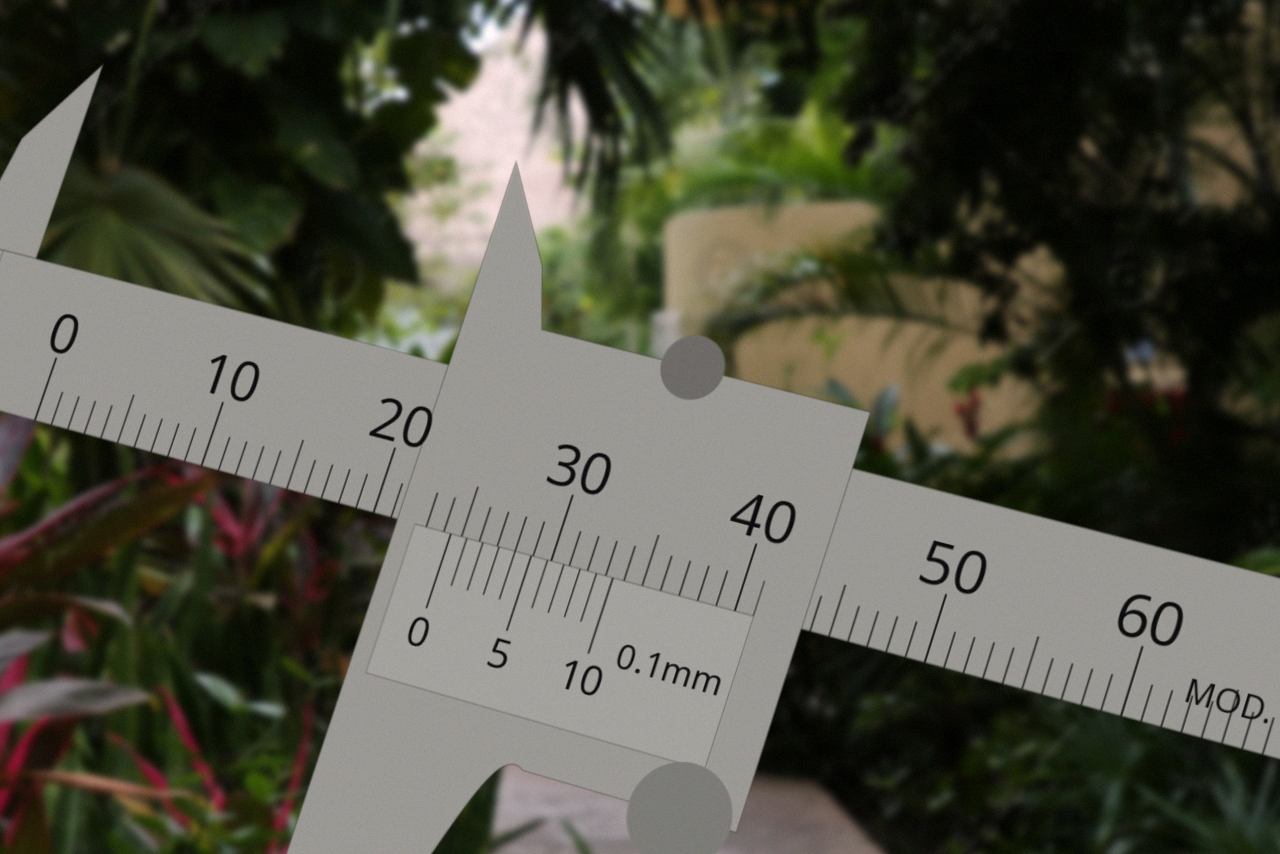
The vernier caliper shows 24.4 mm
